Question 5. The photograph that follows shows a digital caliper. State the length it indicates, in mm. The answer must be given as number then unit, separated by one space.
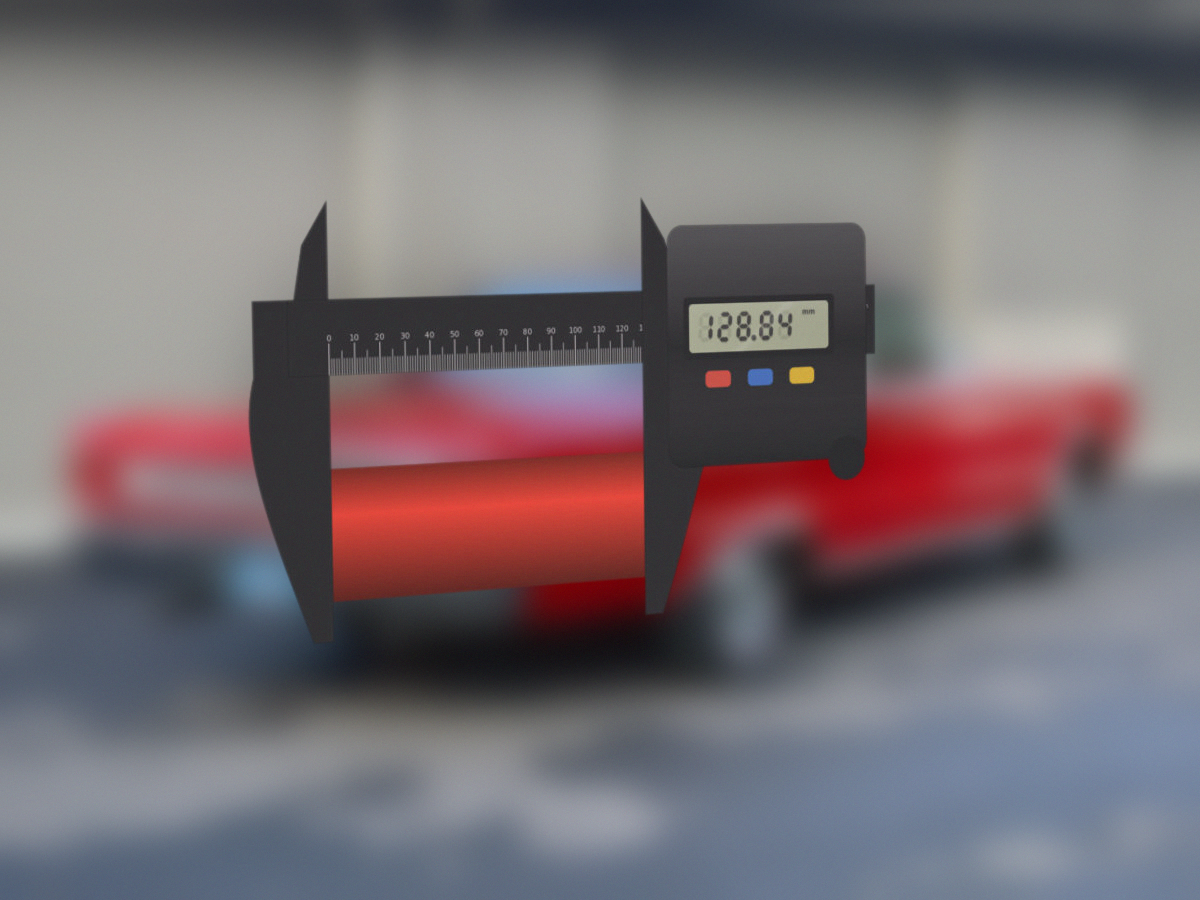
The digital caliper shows 128.84 mm
